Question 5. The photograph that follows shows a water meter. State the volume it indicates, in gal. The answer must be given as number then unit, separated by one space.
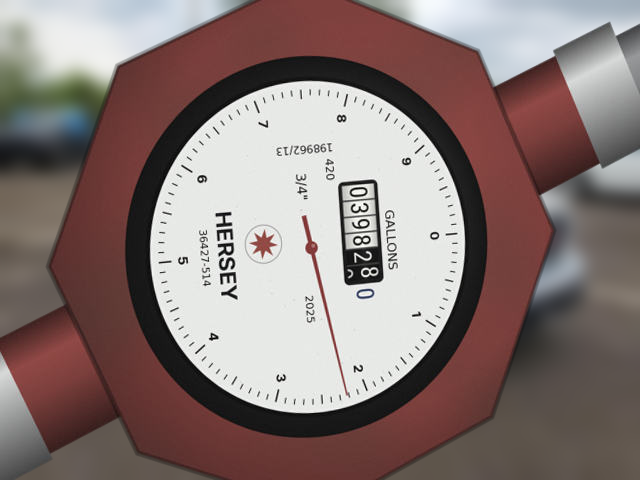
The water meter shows 398282.2 gal
